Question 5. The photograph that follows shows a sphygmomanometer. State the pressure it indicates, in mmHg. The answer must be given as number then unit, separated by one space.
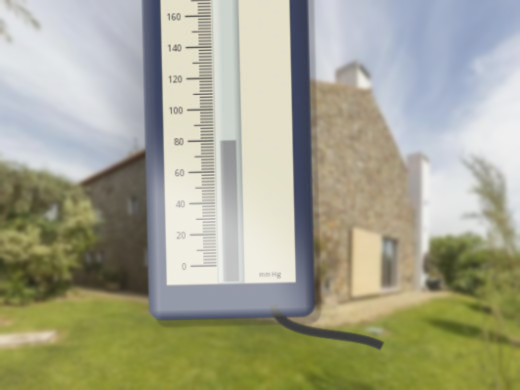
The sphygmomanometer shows 80 mmHg
